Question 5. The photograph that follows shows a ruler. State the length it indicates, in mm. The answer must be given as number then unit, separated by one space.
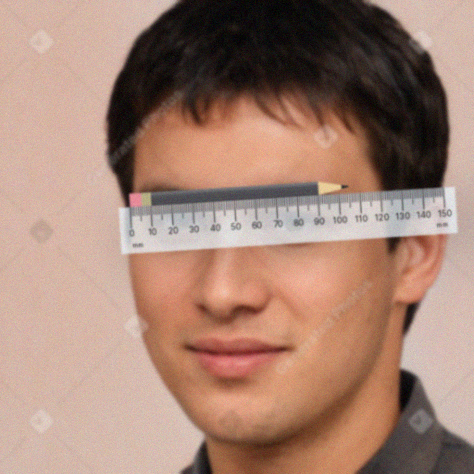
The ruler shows 105 mm
